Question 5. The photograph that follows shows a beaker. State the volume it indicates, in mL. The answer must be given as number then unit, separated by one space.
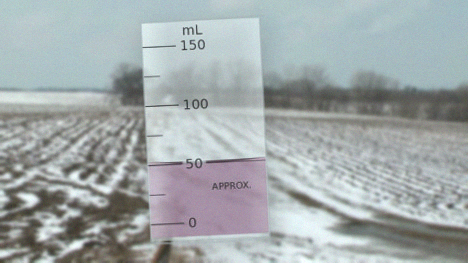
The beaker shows 50 mL
